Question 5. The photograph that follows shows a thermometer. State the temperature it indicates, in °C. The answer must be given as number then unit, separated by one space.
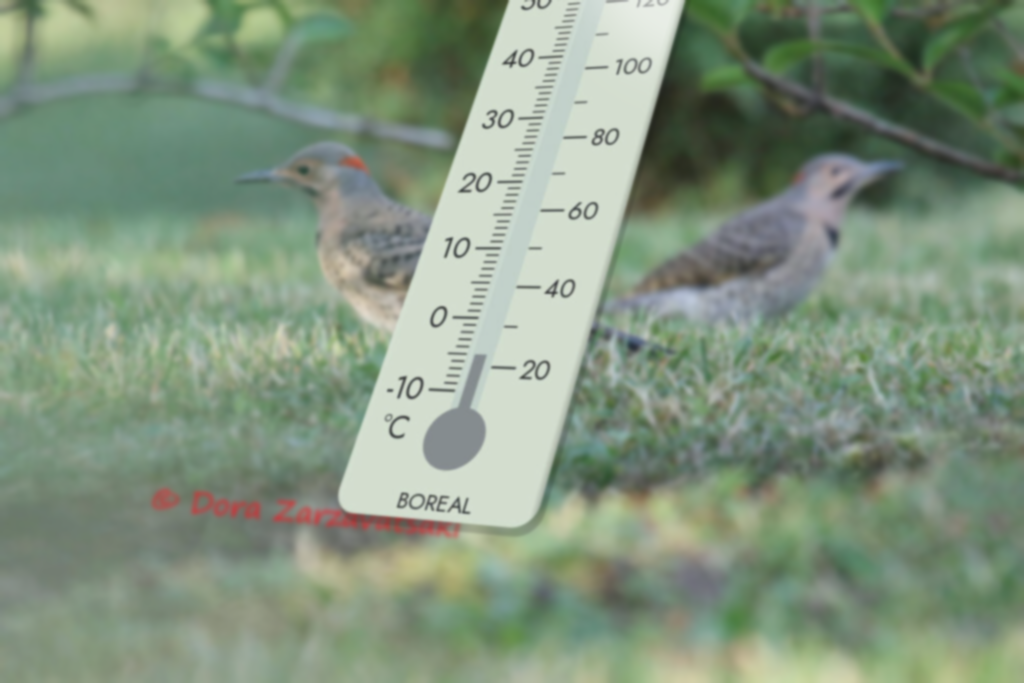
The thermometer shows -5 °C
